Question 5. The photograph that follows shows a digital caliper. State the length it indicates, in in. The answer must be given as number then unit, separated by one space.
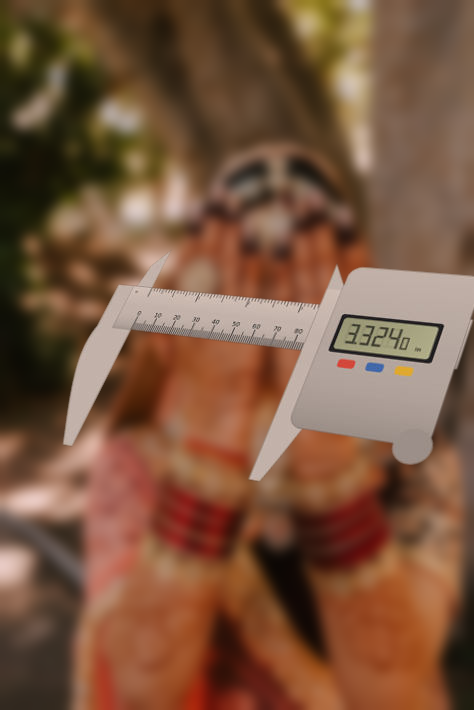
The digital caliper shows 3.3240 in
